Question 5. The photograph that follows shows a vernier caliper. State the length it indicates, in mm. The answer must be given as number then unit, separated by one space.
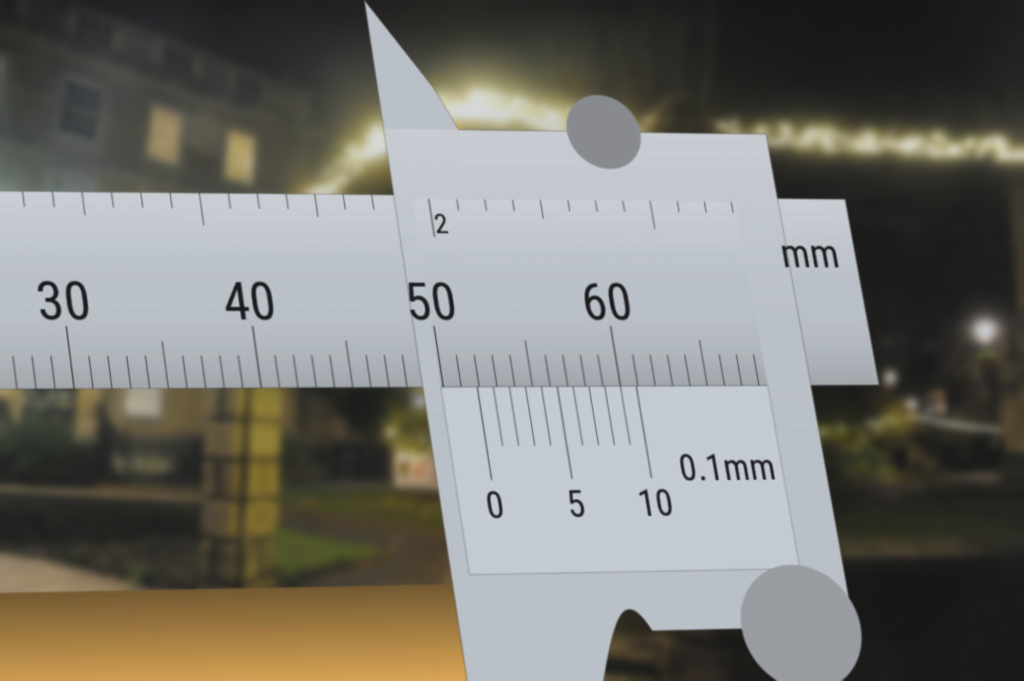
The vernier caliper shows 51.9 mm
